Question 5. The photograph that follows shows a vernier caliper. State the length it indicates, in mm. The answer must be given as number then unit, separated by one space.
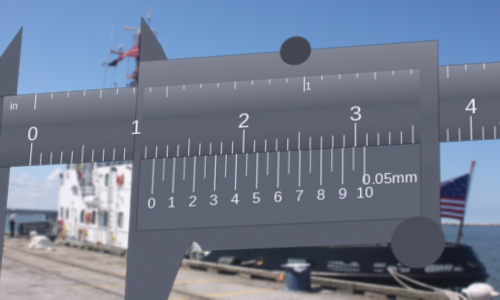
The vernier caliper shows 11.8 mm
